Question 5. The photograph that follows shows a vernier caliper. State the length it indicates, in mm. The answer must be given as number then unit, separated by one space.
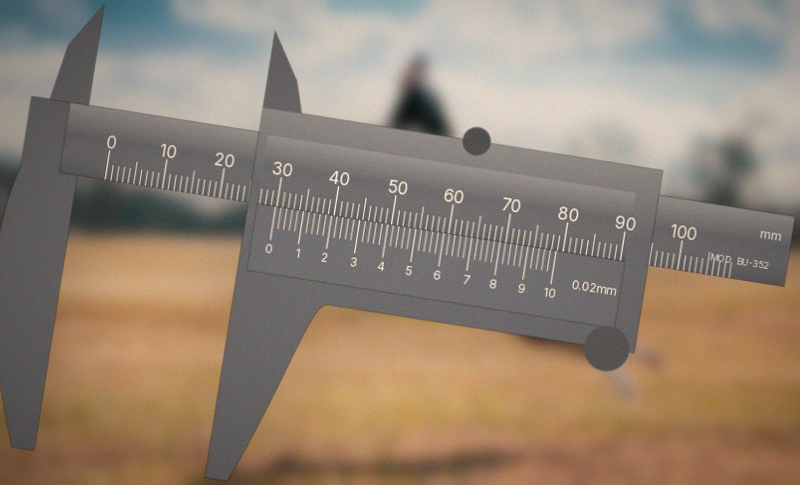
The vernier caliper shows 29.8 mm
